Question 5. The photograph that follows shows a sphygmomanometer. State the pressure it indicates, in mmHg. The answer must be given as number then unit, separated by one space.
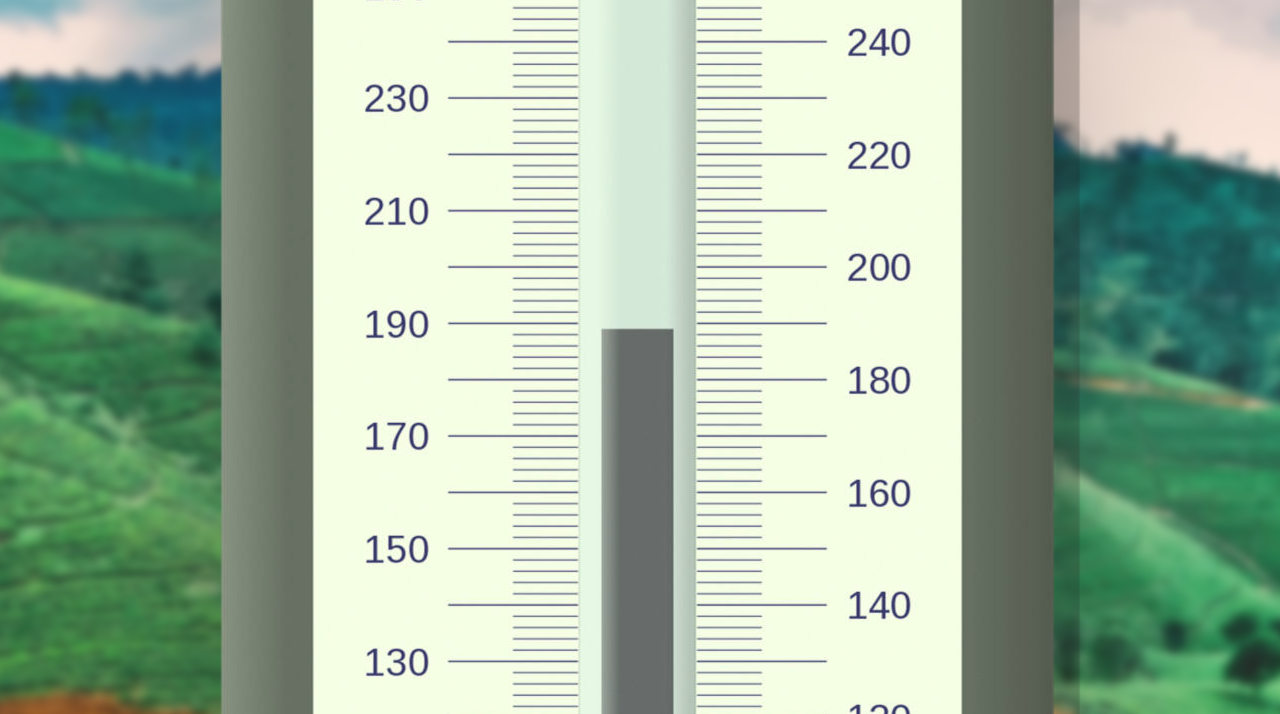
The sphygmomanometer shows 189 mmHg
